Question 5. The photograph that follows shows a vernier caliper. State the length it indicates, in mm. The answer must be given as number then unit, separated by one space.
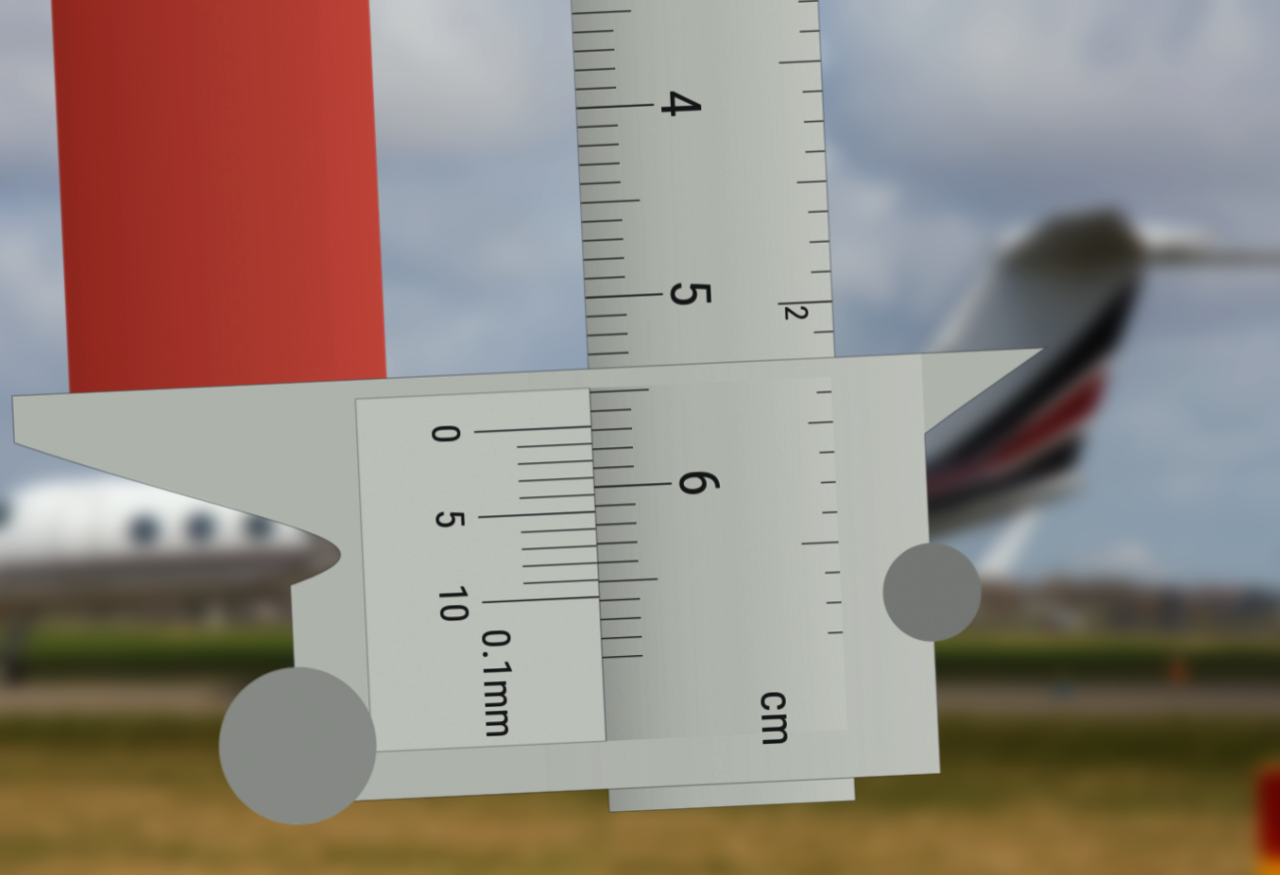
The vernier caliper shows 56.8 mm
